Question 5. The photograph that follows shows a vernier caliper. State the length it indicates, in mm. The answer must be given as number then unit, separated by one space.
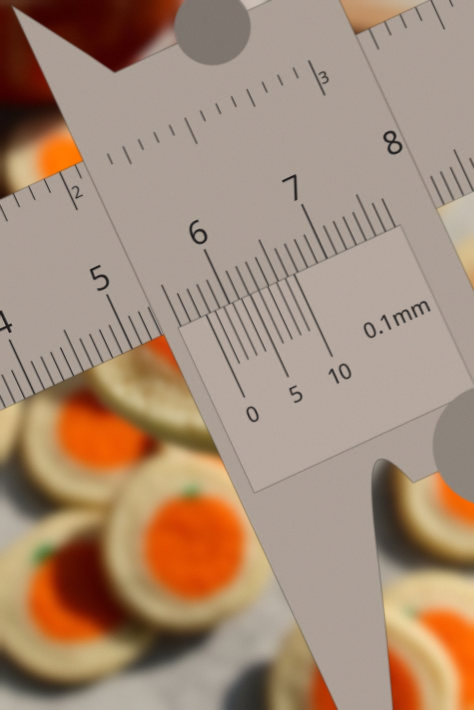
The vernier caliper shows 57.6 mm
